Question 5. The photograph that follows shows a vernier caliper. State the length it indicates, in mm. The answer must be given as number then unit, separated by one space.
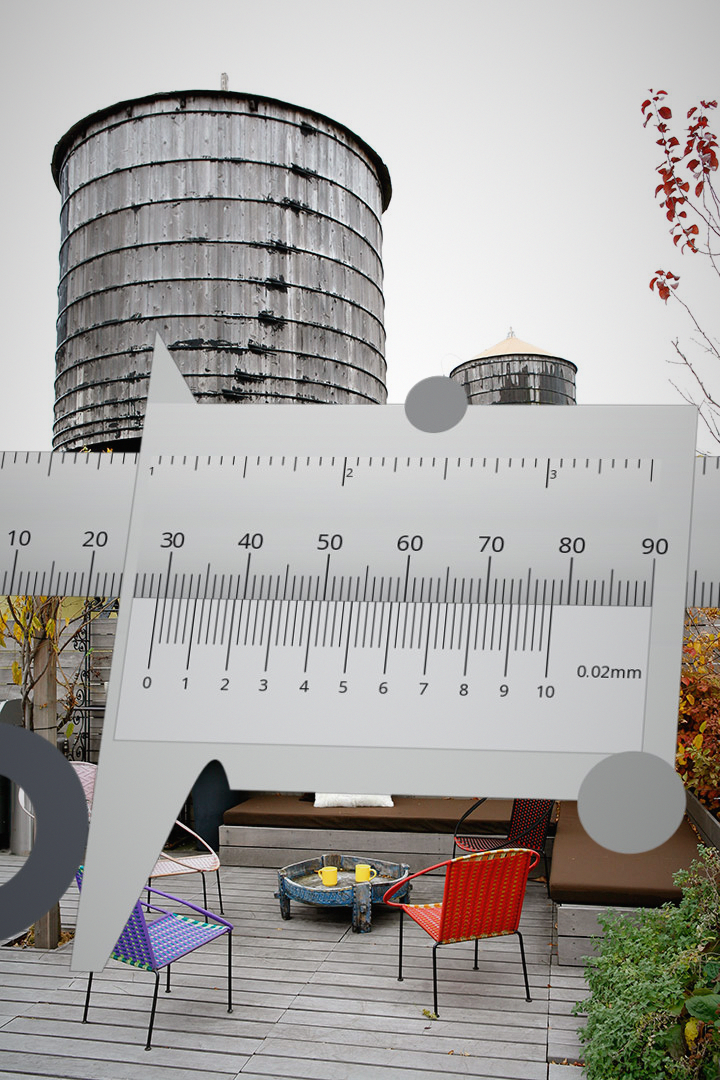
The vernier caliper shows 29.0 mm
